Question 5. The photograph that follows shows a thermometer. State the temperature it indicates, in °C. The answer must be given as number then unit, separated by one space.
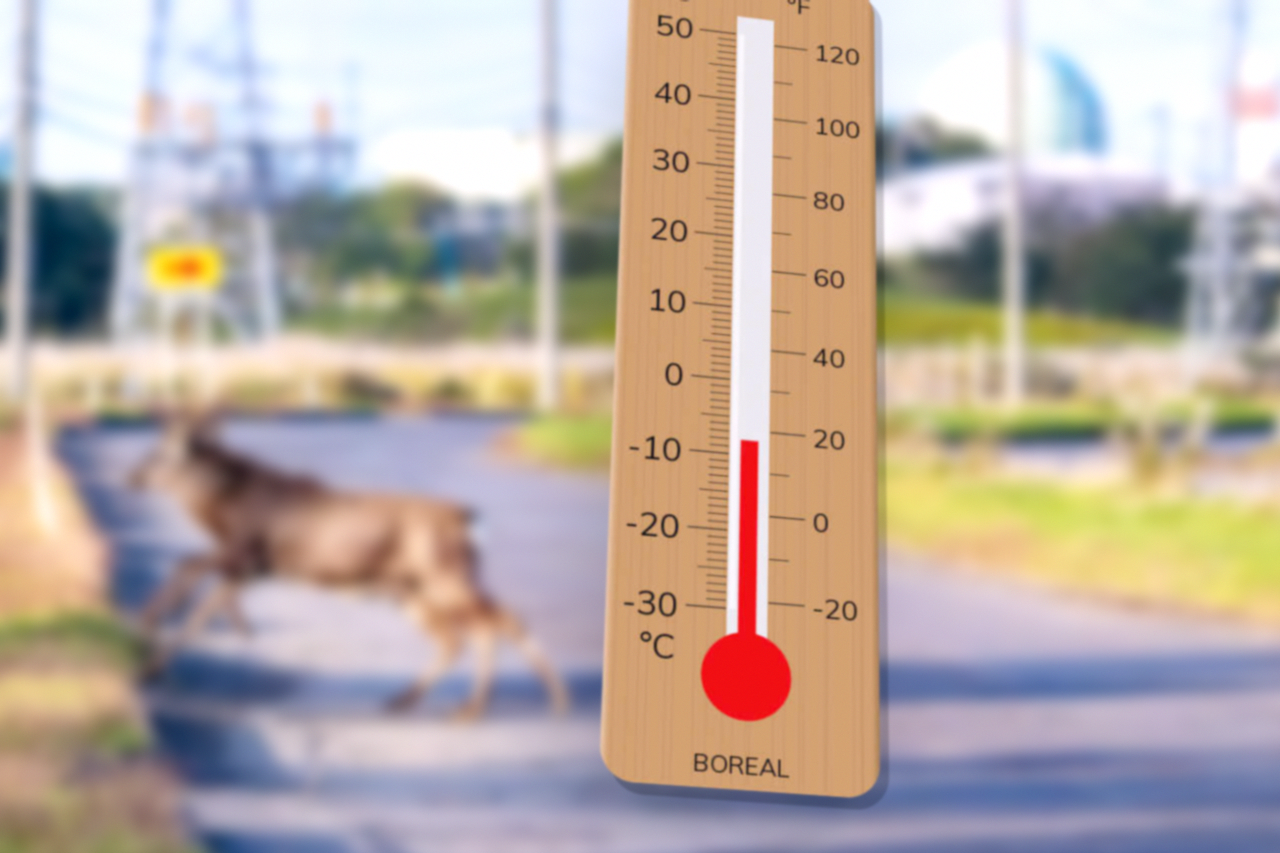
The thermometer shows -8 °C
